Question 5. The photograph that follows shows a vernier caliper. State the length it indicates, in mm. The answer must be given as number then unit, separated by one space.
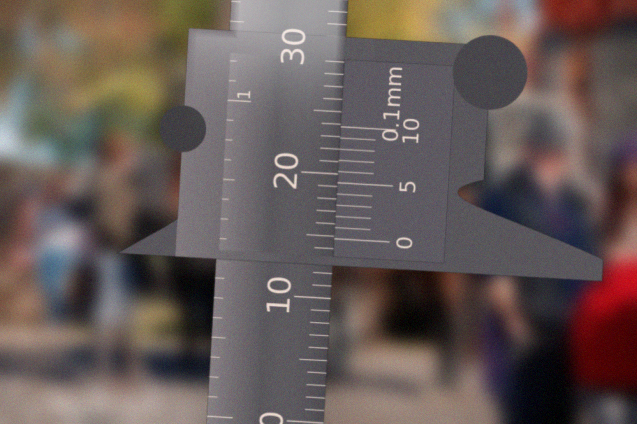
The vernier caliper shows 14.8 mm
